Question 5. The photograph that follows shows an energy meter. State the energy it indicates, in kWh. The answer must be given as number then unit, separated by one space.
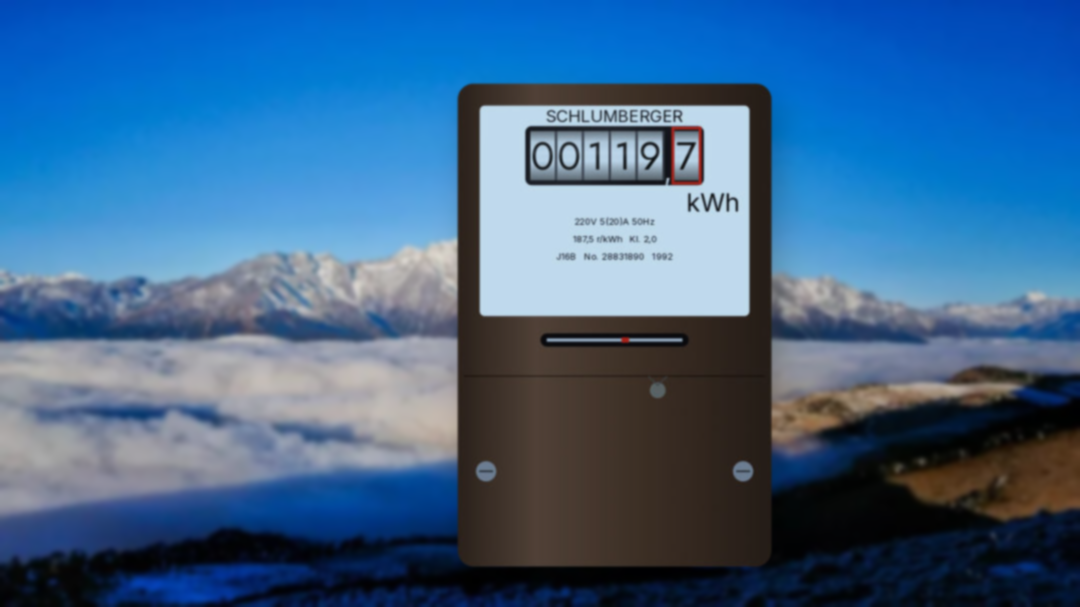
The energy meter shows 119.7 kWh
